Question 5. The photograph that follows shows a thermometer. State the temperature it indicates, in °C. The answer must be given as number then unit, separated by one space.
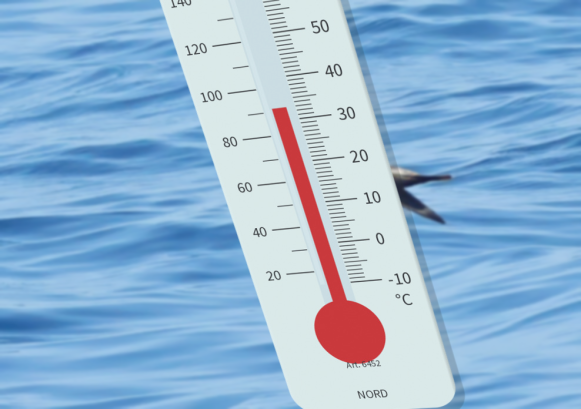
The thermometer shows 33 °C
